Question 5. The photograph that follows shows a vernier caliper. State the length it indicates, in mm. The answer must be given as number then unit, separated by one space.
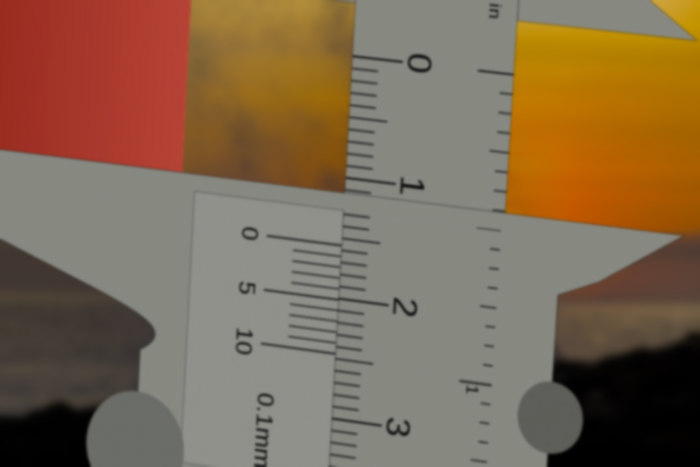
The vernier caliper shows 15.6 mm
